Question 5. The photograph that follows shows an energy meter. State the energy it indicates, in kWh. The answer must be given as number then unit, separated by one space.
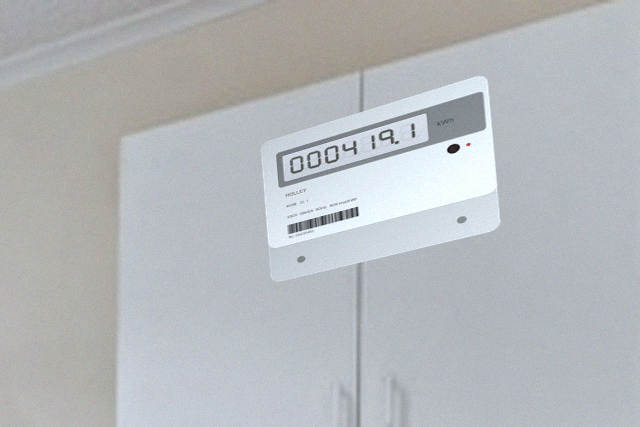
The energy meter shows 419.1 kWh
